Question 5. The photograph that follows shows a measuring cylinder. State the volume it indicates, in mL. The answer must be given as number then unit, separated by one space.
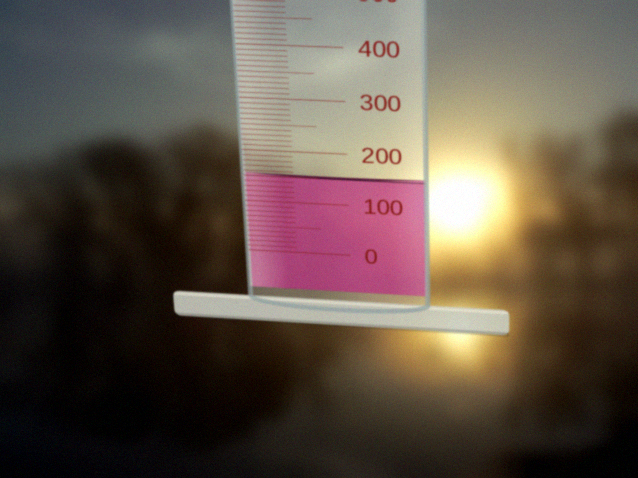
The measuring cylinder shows 150 mL
